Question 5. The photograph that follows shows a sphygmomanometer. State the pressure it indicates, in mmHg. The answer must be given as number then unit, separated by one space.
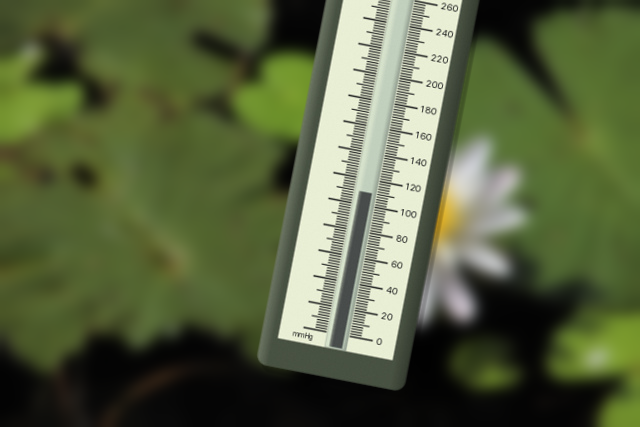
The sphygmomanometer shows 110 mmHg
